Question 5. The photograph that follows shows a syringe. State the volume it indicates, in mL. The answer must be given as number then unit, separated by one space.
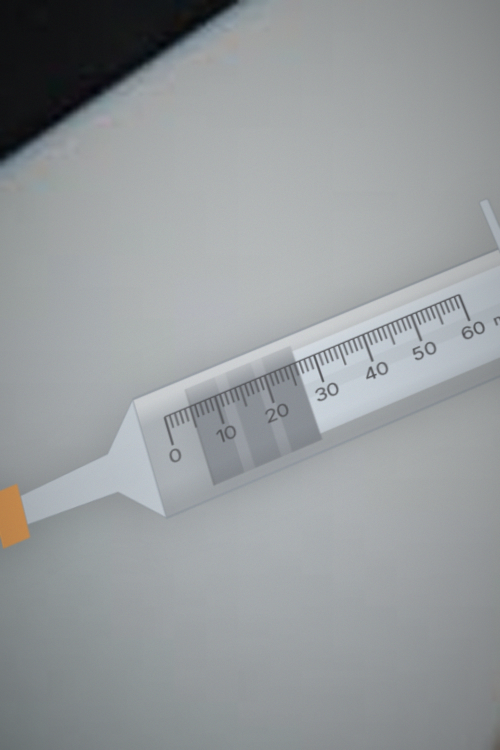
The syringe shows 5 mL
